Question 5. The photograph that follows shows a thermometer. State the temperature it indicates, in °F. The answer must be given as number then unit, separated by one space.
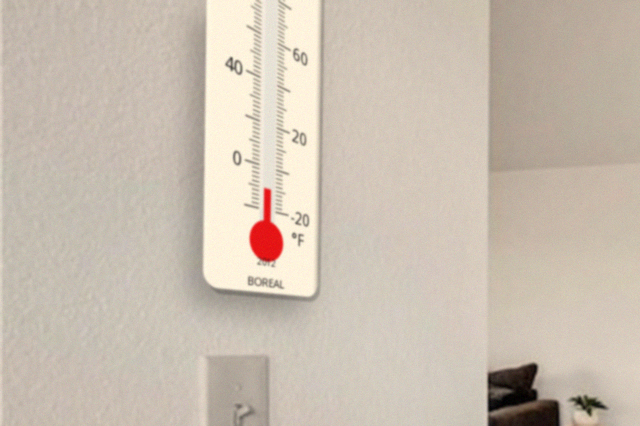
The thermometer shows -10 °F
